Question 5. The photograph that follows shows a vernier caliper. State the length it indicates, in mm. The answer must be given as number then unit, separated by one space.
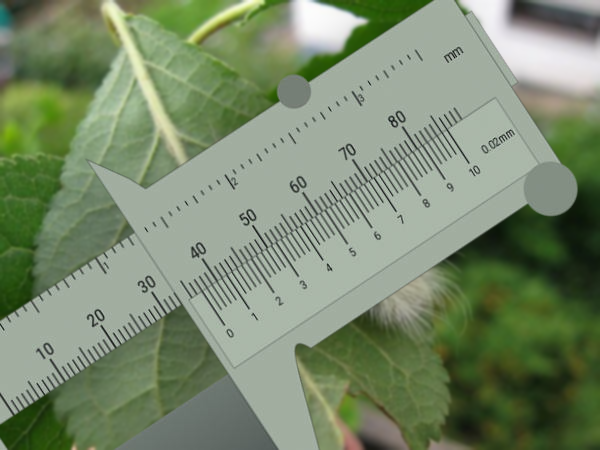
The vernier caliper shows 37.0 mm
